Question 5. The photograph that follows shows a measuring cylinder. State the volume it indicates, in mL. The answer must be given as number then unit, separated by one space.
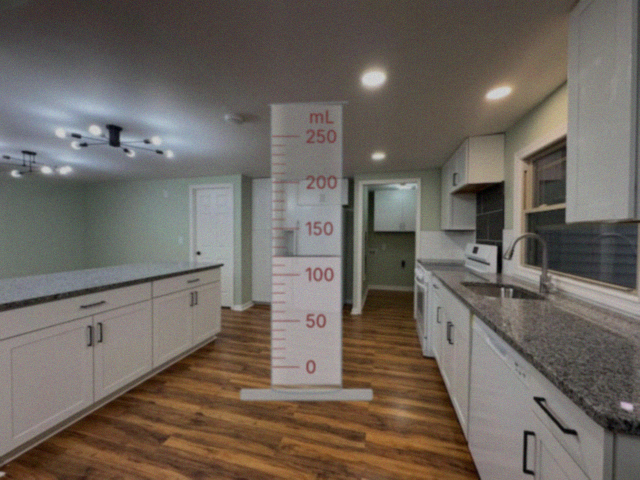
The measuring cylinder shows 120 mL
